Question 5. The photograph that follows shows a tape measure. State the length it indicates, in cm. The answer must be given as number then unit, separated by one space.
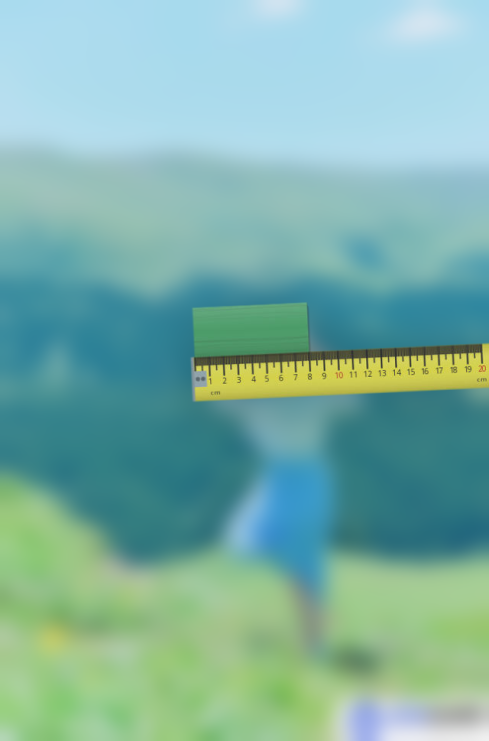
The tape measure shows 8 cm
